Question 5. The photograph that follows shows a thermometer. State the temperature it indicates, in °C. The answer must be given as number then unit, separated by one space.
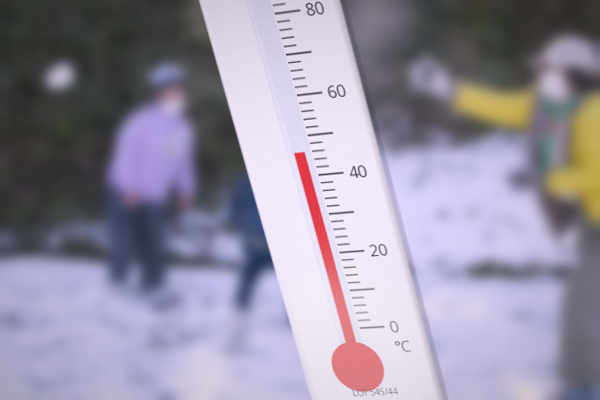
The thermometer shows 46 °C
